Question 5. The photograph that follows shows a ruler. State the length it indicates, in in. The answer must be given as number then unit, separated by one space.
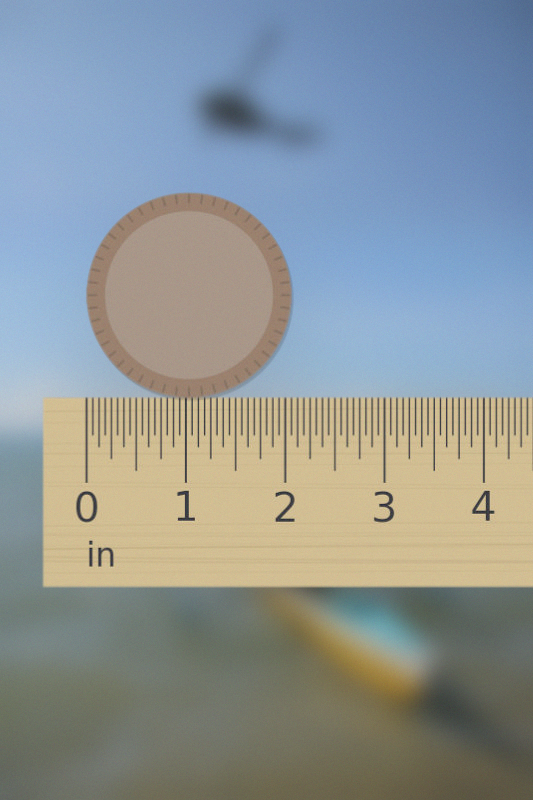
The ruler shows 2.0625 in
